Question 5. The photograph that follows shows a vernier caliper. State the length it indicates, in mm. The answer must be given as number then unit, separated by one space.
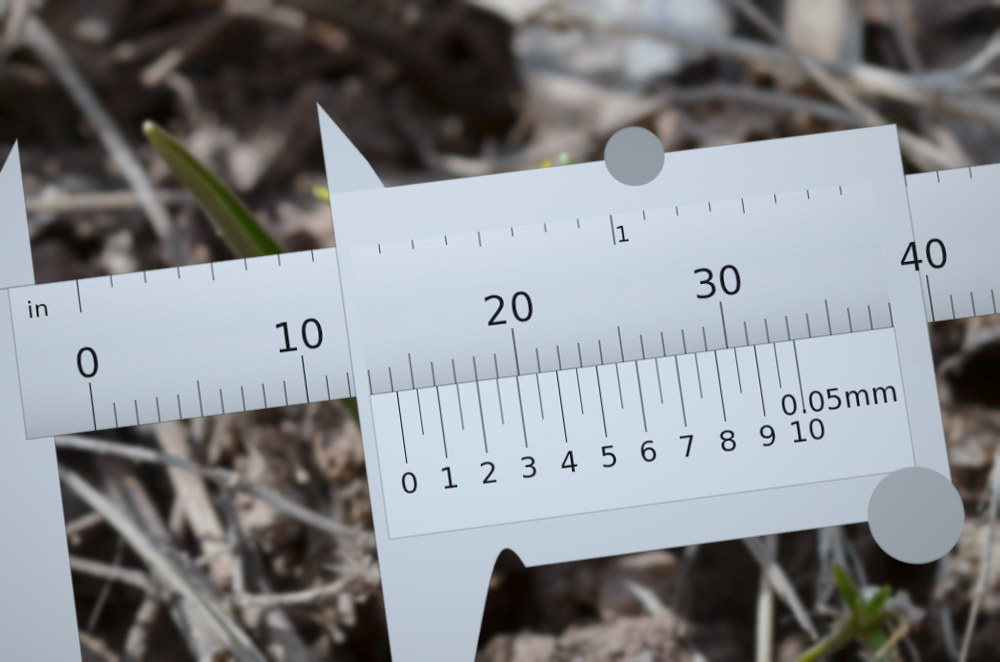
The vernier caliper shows 14.2 mm
